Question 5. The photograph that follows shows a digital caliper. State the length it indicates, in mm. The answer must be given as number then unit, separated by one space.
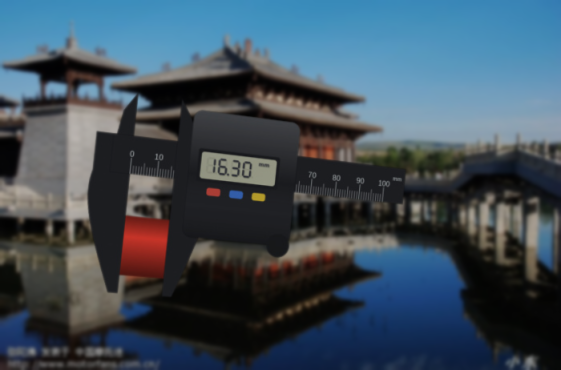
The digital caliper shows 16.30 mm
